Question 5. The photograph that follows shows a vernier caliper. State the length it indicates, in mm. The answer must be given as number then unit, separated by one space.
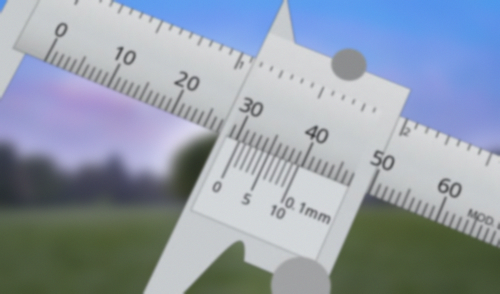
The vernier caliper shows 30.5 mm
